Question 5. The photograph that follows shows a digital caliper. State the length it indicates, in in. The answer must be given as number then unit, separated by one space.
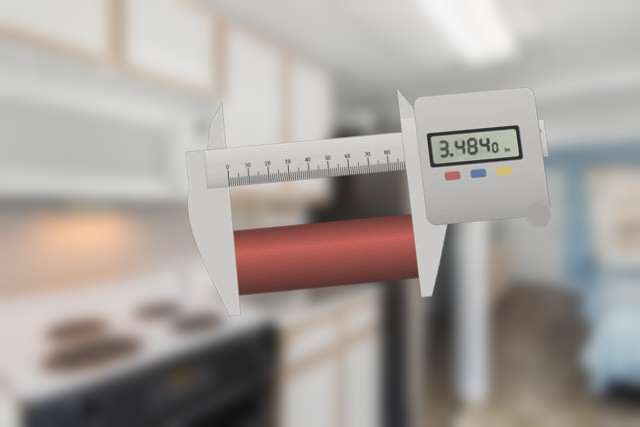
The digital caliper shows 3.4840 in
